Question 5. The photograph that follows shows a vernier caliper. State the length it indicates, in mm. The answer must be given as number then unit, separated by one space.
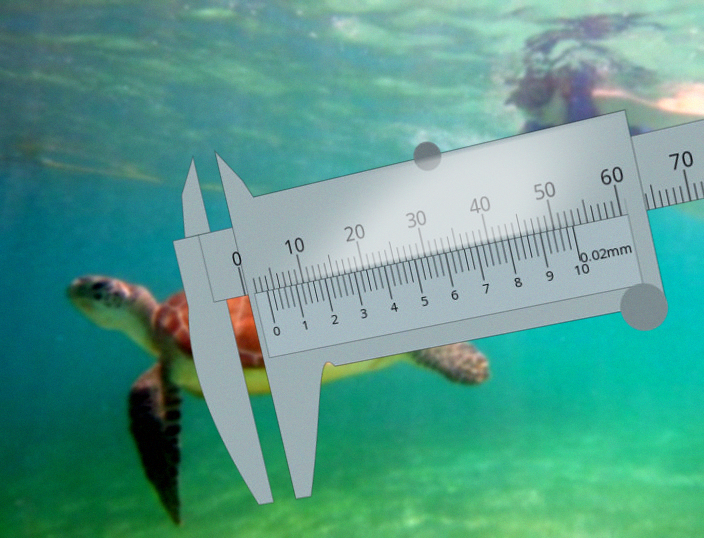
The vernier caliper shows 3.8 mm
